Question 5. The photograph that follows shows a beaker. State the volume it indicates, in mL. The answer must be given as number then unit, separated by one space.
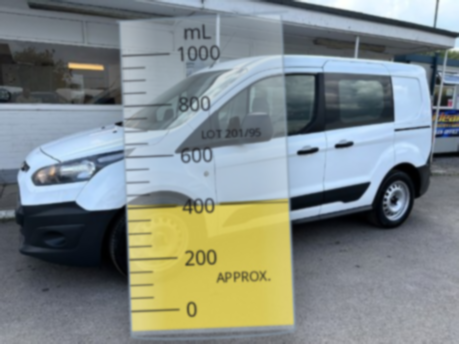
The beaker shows 400 mL
